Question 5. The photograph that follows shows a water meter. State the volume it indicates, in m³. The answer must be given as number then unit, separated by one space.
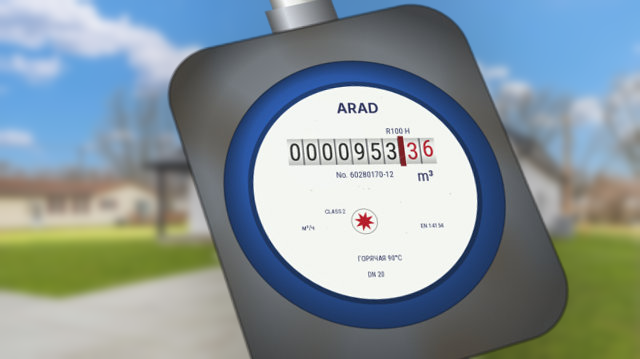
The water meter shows 953.36 m³
